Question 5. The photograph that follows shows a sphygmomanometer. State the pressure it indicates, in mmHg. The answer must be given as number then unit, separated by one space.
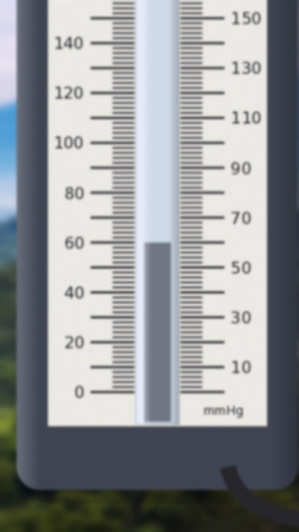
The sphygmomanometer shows 60 mmHg
